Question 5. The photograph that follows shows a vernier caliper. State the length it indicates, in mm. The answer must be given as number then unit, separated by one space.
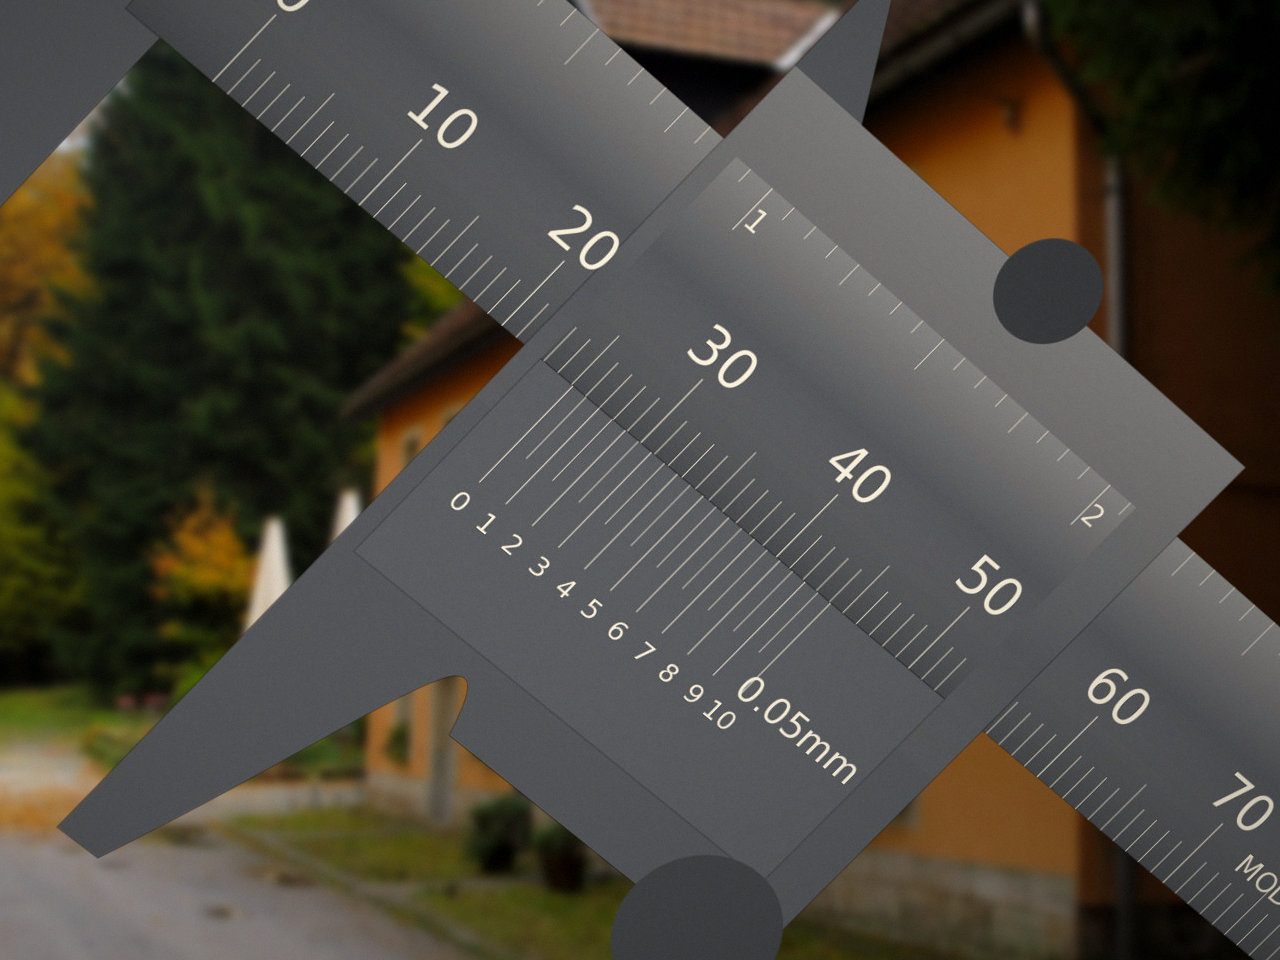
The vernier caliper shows 25.1 mm
